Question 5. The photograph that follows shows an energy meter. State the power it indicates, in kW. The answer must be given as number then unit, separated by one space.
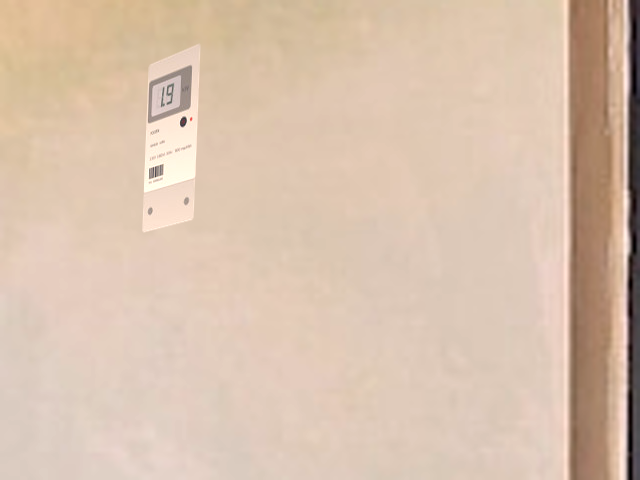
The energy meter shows 1.9 kW
